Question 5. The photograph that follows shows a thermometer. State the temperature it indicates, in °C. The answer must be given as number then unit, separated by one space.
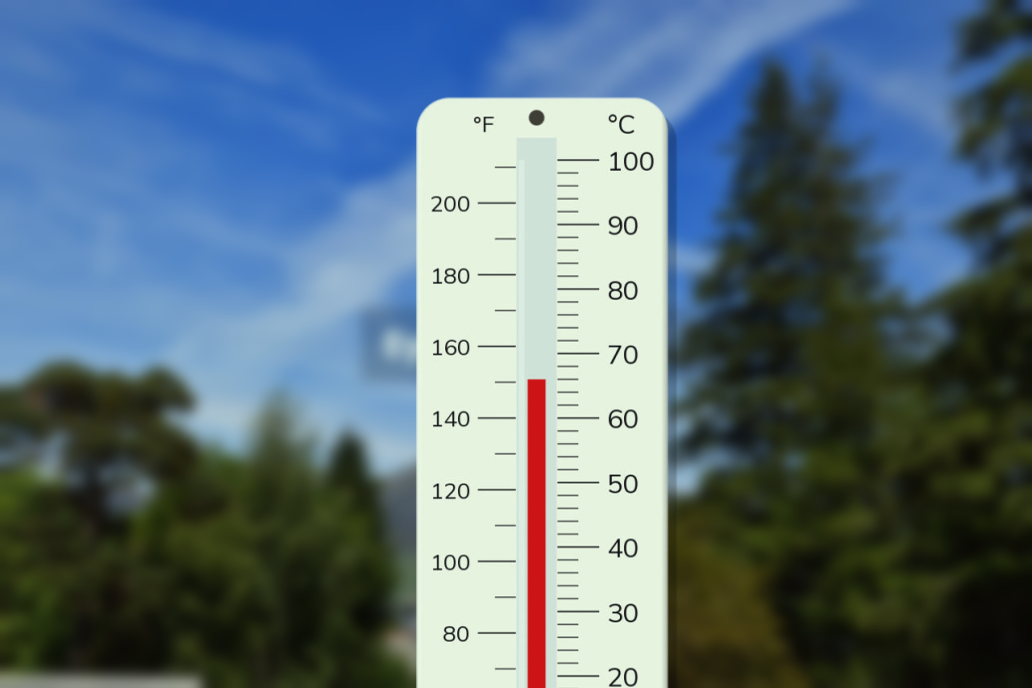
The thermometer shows 66 °C
